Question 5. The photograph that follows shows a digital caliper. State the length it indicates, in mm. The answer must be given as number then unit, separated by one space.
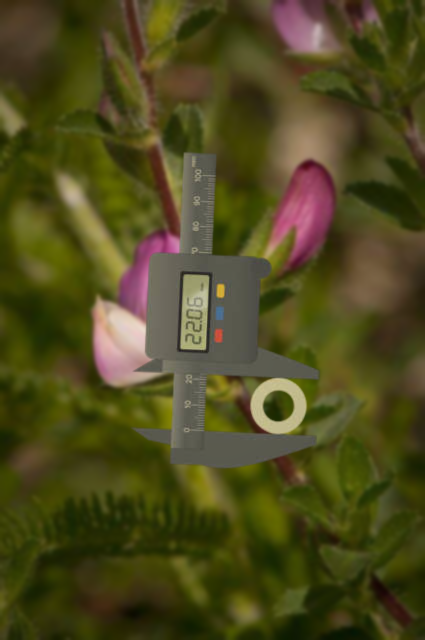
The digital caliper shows 22.06 mm
